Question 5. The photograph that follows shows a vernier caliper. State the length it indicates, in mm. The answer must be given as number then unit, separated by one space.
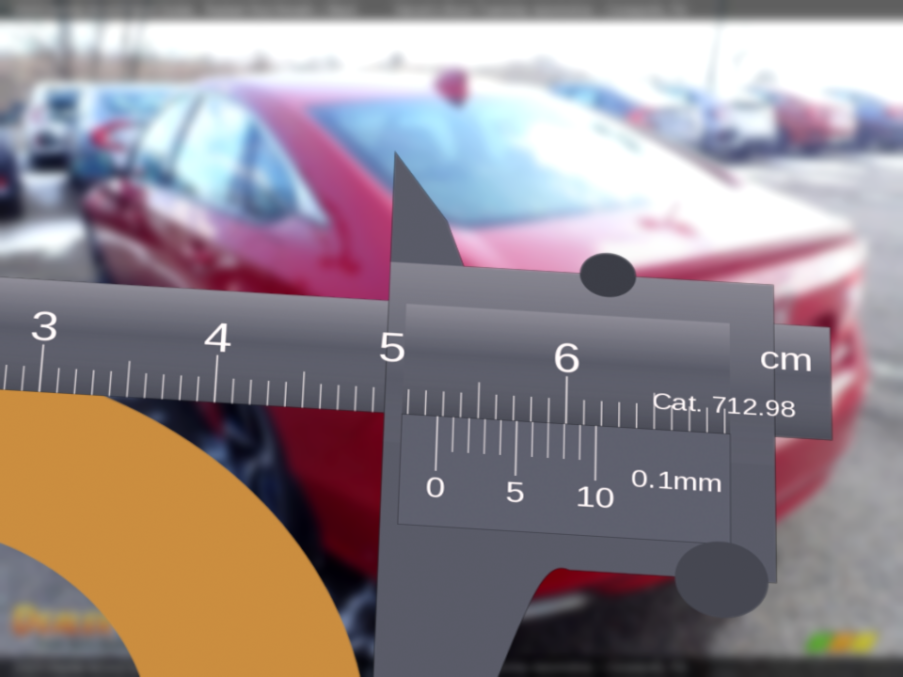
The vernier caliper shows 52.7 mm
